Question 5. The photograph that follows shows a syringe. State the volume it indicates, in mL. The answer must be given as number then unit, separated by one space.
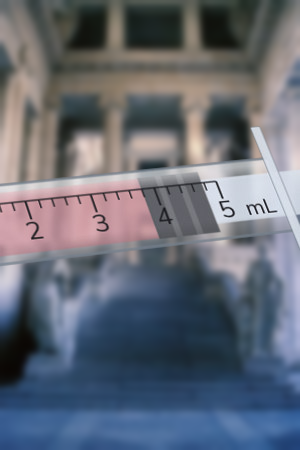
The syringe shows 3.8 mL
